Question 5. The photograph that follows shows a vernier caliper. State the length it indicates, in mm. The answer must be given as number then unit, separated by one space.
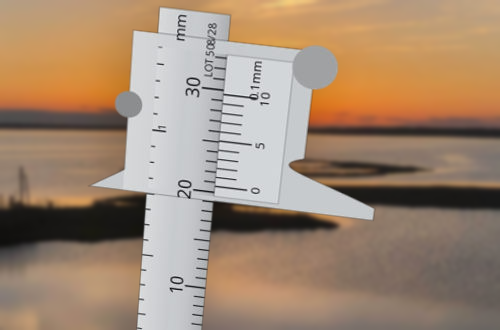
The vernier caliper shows 20.6 mm
